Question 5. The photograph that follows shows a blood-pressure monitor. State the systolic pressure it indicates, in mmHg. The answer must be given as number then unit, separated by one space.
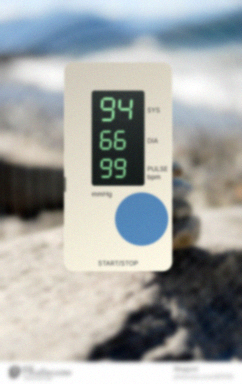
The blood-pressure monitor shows 94 mmHg
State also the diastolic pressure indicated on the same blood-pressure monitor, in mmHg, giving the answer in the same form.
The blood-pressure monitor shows 66 mmHg
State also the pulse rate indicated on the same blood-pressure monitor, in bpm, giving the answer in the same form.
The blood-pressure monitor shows 99 bpm
